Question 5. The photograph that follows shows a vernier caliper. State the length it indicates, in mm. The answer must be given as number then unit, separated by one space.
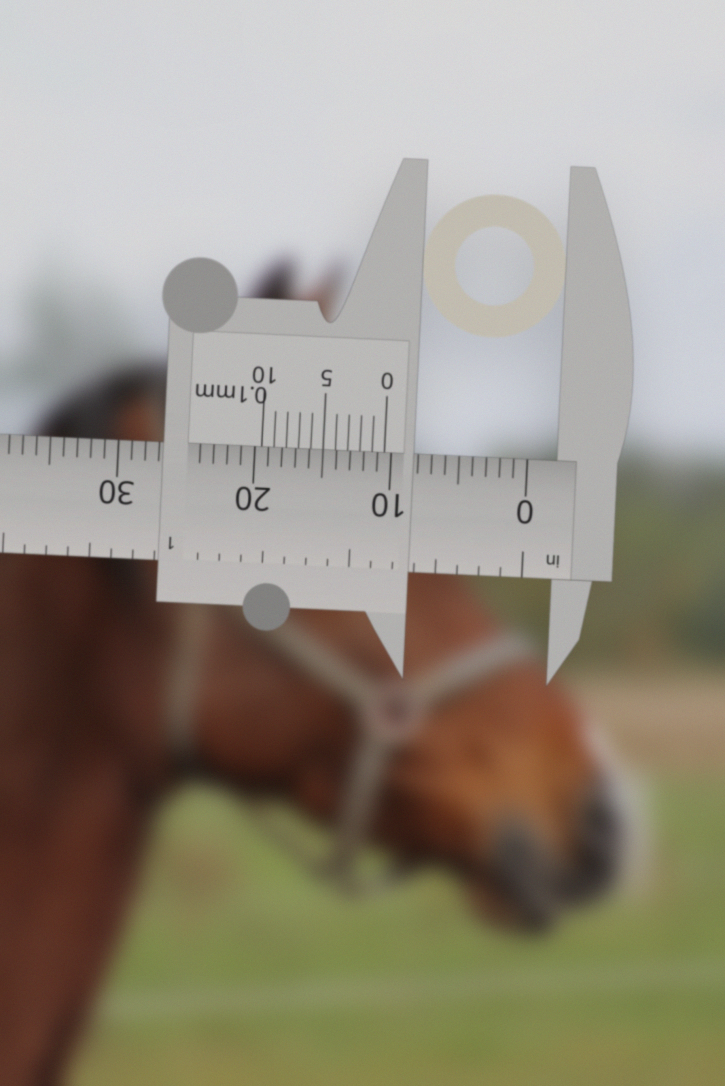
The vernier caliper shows 10.5 mm
